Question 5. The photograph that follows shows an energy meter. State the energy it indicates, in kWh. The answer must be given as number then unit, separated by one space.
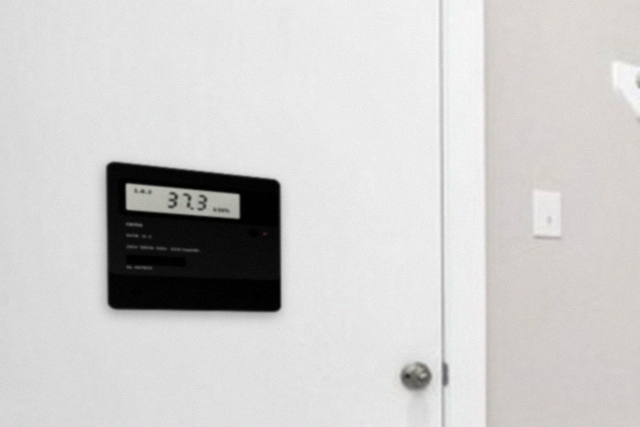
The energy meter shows 37.3 kWh
